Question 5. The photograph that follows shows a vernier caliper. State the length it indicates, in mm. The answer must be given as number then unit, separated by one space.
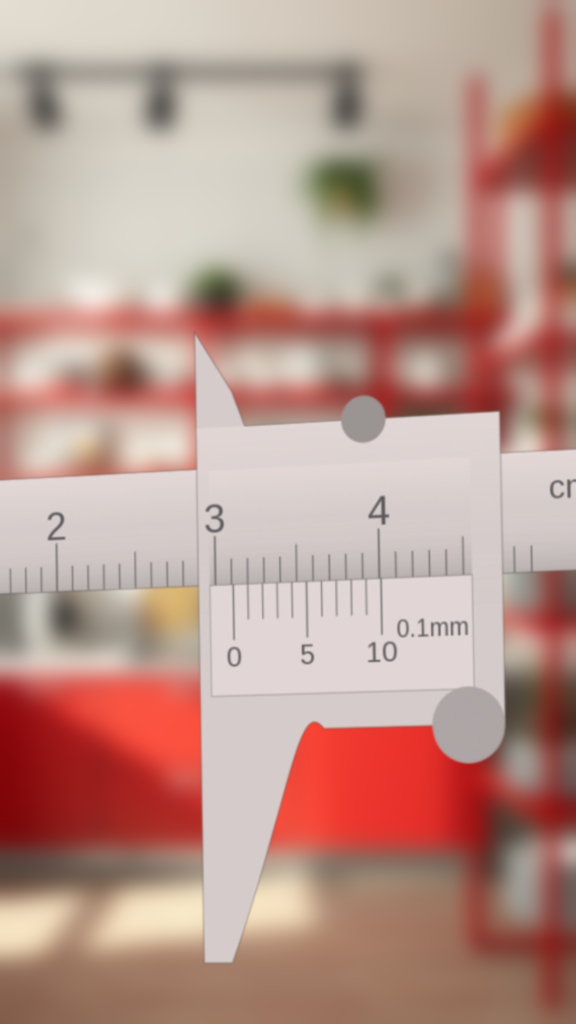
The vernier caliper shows 31.1 mm
